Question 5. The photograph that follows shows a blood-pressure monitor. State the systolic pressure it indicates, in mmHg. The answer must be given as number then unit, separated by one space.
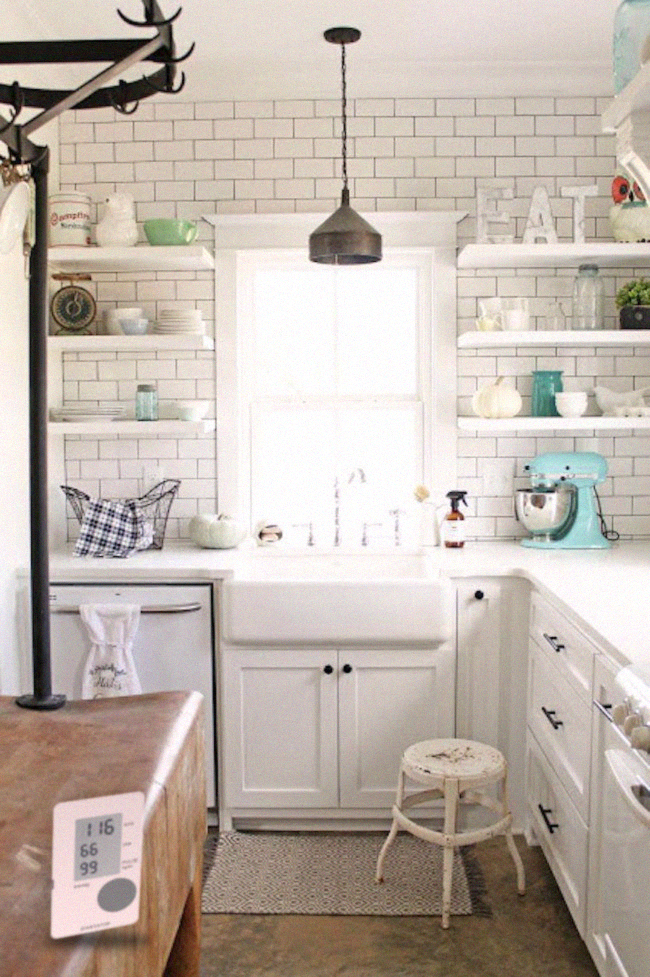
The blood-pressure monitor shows 116 mmHg
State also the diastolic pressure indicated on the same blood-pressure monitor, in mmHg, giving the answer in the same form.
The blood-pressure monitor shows 66 mmHg
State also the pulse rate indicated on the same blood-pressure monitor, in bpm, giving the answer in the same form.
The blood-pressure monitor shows 99 bpm
